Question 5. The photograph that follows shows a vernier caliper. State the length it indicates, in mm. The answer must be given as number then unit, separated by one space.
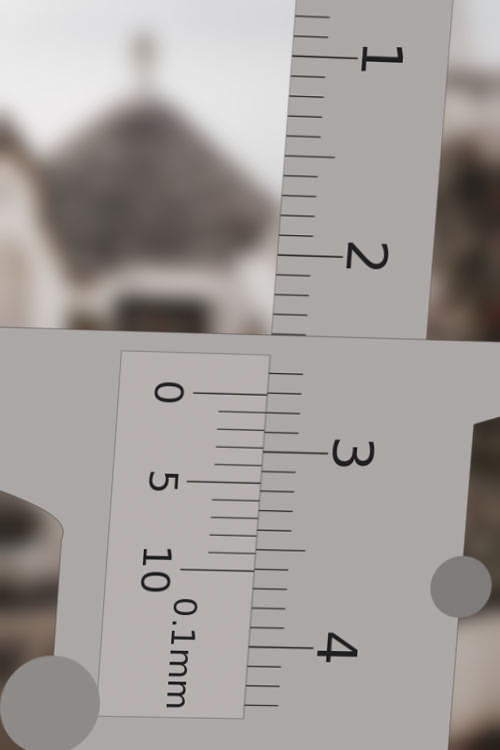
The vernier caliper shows 27.1 mm
